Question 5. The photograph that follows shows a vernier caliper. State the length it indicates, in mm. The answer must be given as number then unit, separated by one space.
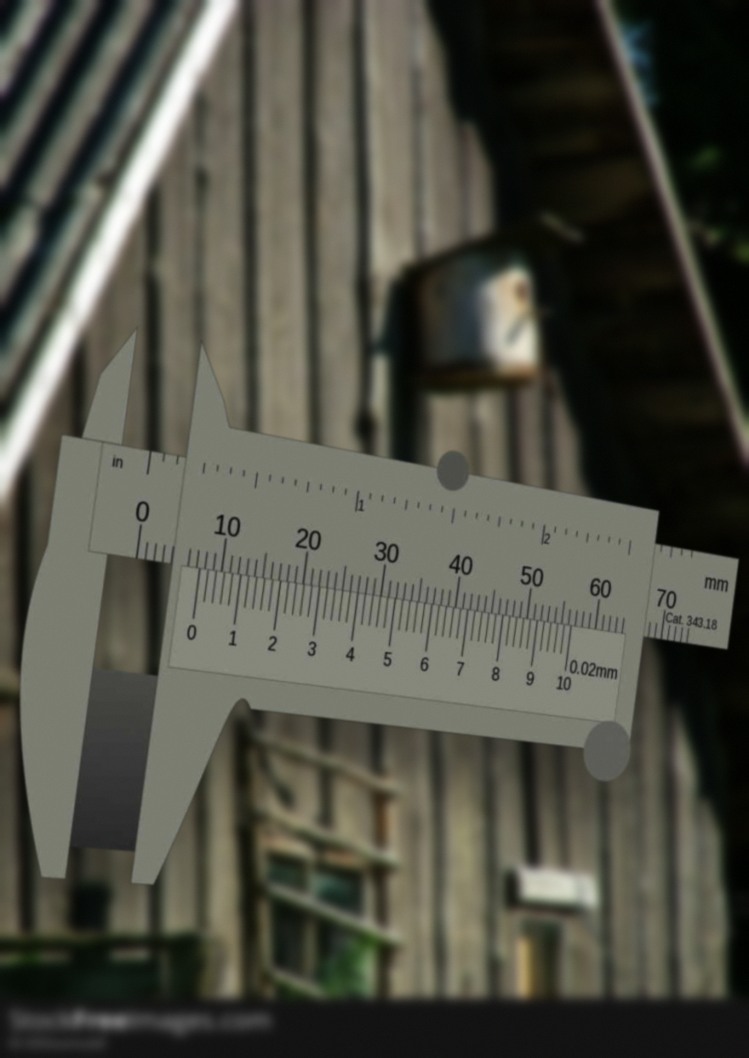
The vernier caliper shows 7.4 mm
